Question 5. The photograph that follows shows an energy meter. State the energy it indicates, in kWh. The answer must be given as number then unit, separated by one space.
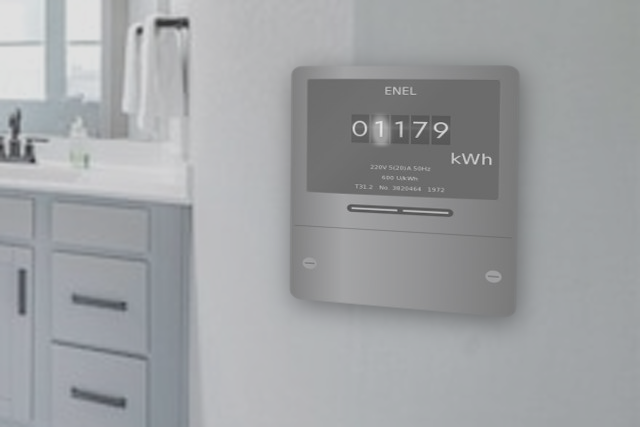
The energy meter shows 1179 kWh
